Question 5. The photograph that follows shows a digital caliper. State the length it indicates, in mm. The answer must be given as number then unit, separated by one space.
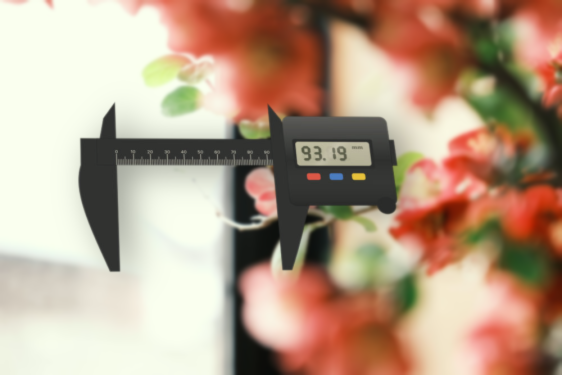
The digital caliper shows 93.19 mm
